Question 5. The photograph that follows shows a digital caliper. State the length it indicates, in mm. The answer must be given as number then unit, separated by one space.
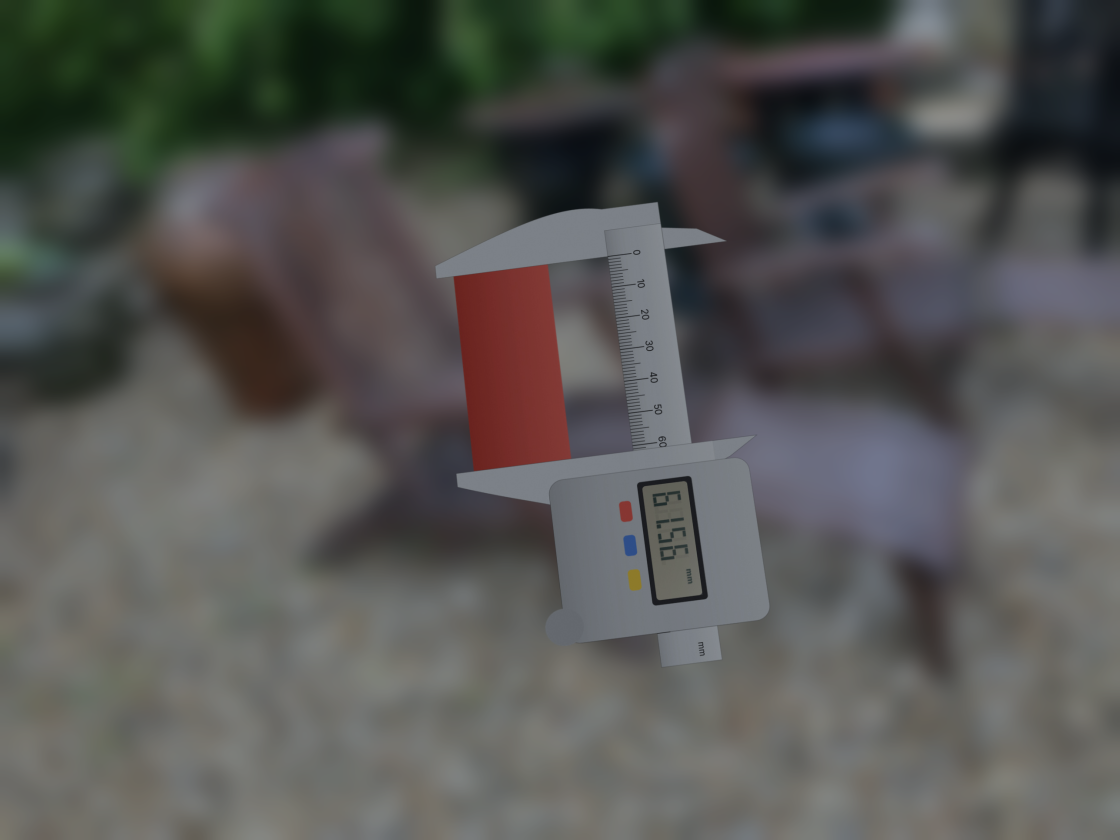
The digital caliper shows 61.56 mm
